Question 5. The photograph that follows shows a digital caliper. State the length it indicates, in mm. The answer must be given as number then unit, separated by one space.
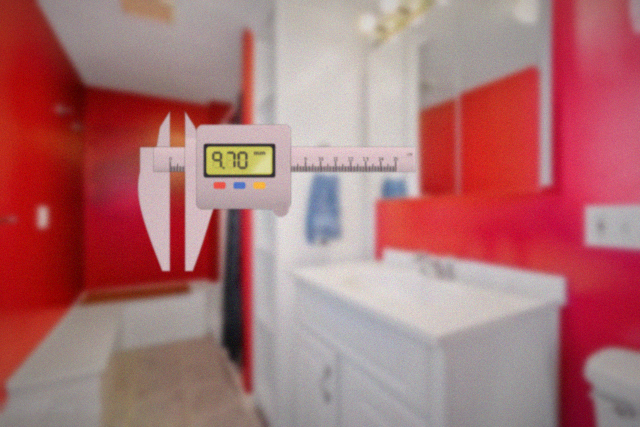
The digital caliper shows 9.70 mm
